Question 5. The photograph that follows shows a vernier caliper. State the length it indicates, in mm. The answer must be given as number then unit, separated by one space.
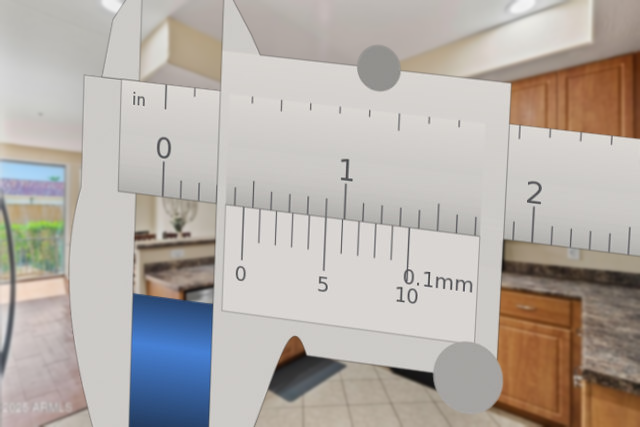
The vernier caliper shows 4.5 mm
